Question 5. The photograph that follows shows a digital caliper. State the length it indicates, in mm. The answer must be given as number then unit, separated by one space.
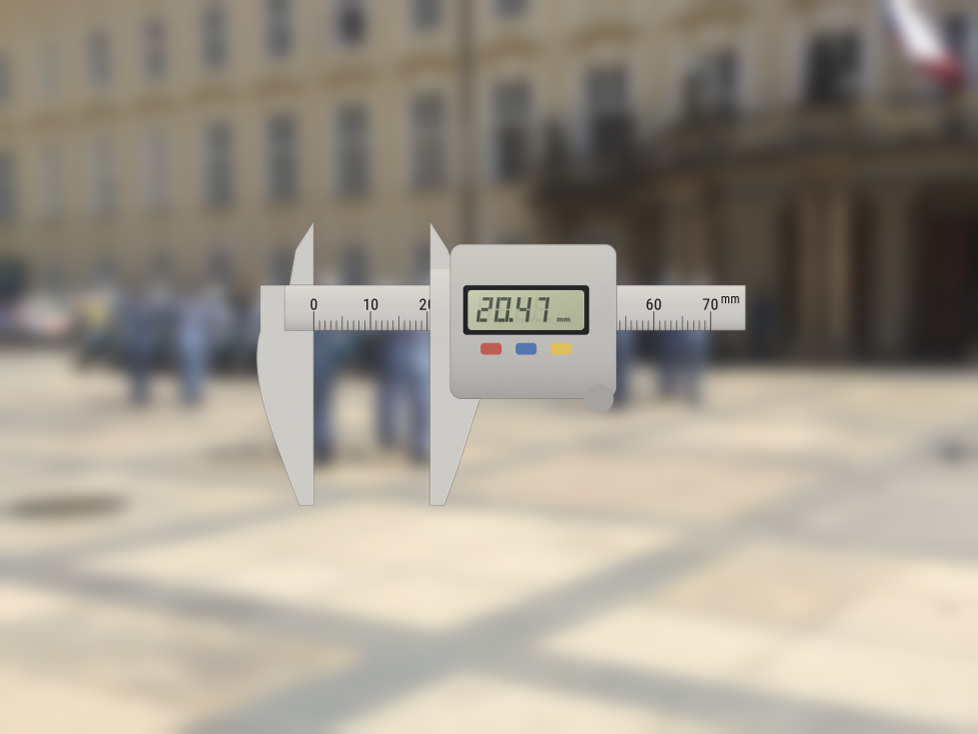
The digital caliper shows 20.47 mm
